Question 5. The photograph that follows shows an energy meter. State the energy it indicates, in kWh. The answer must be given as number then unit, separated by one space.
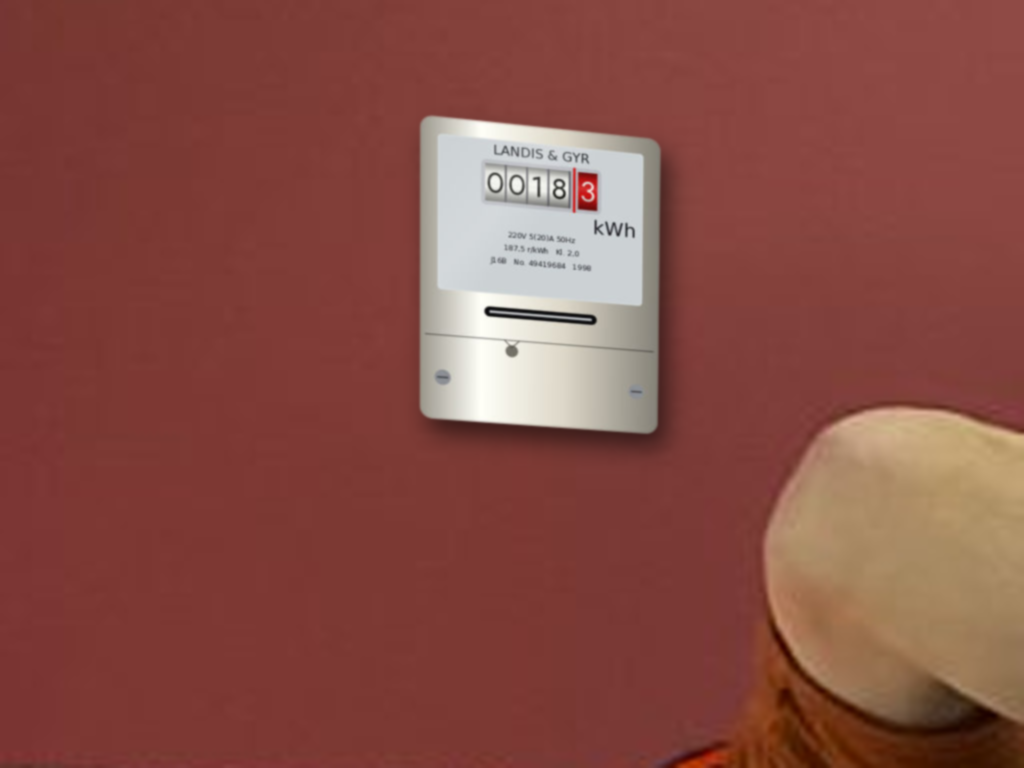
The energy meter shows 18.3 kWh
